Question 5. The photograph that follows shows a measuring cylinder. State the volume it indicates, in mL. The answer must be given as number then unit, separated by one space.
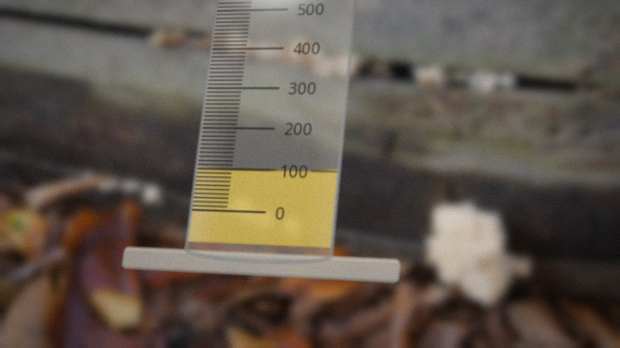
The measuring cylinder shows 100 mL
